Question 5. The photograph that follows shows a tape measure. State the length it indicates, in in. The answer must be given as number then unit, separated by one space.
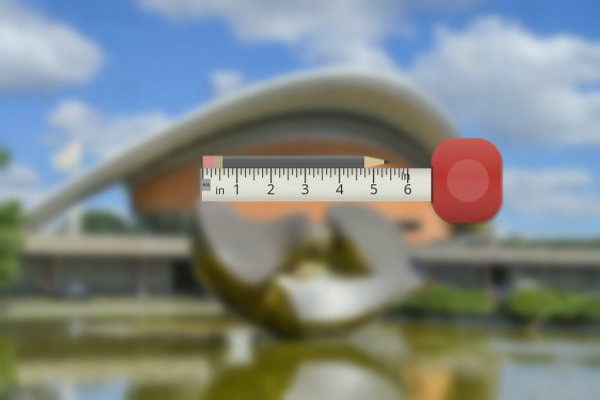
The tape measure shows 5.5 in
